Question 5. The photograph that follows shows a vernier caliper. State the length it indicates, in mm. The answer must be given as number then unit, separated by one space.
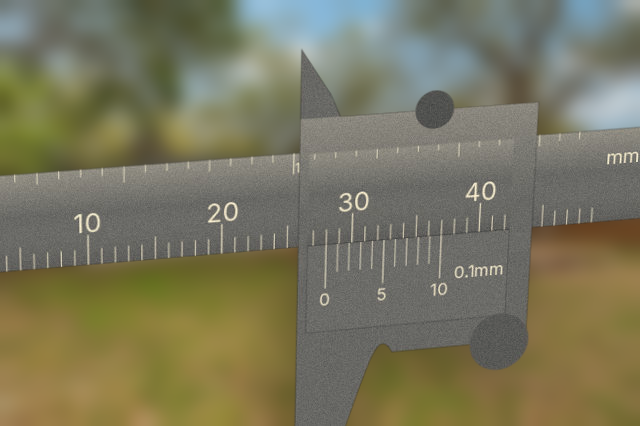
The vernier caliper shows 28.0 mm
